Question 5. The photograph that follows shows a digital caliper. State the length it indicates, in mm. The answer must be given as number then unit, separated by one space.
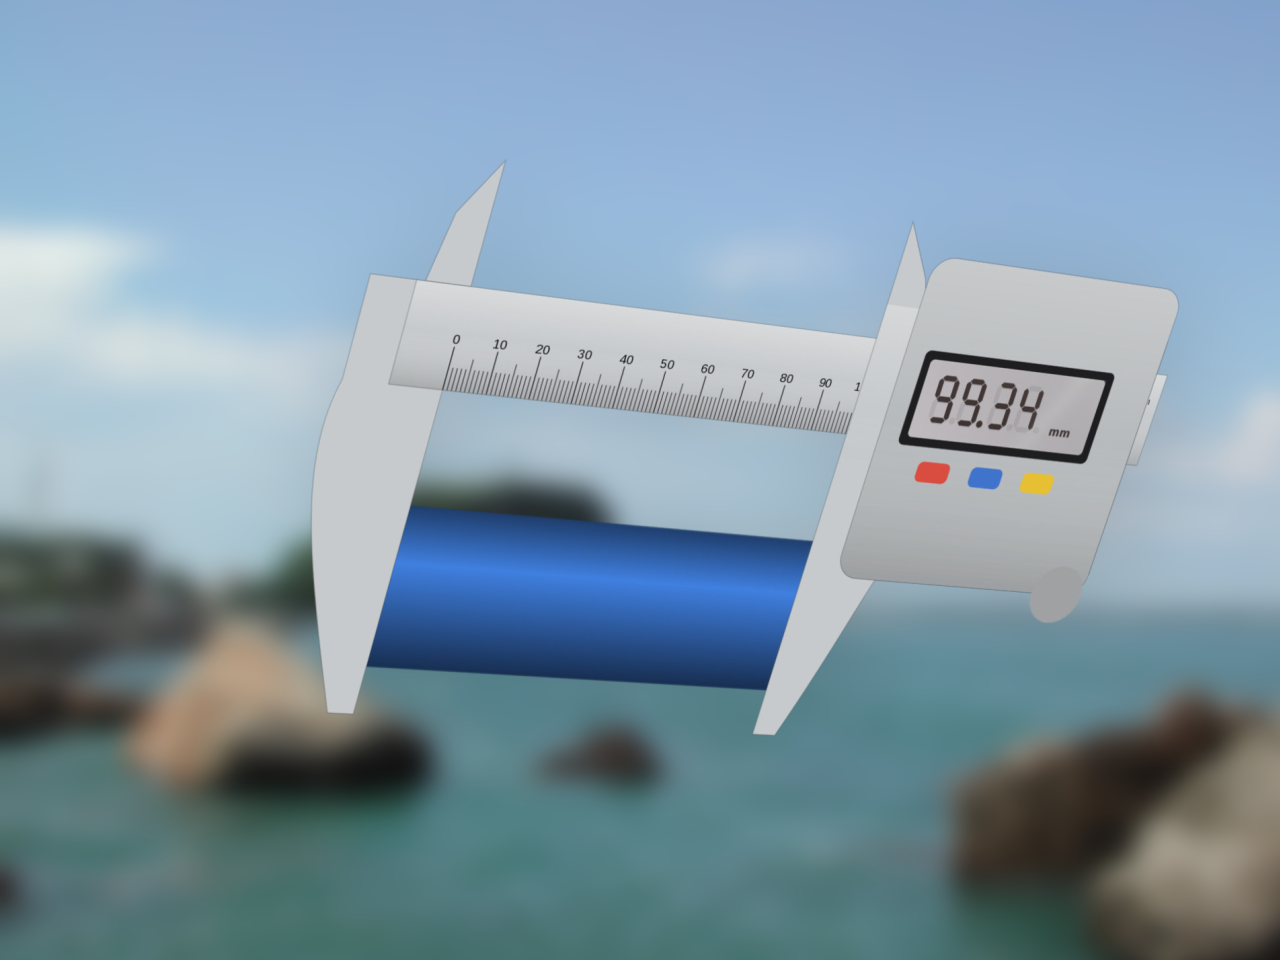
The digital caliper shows 99.34 mm
